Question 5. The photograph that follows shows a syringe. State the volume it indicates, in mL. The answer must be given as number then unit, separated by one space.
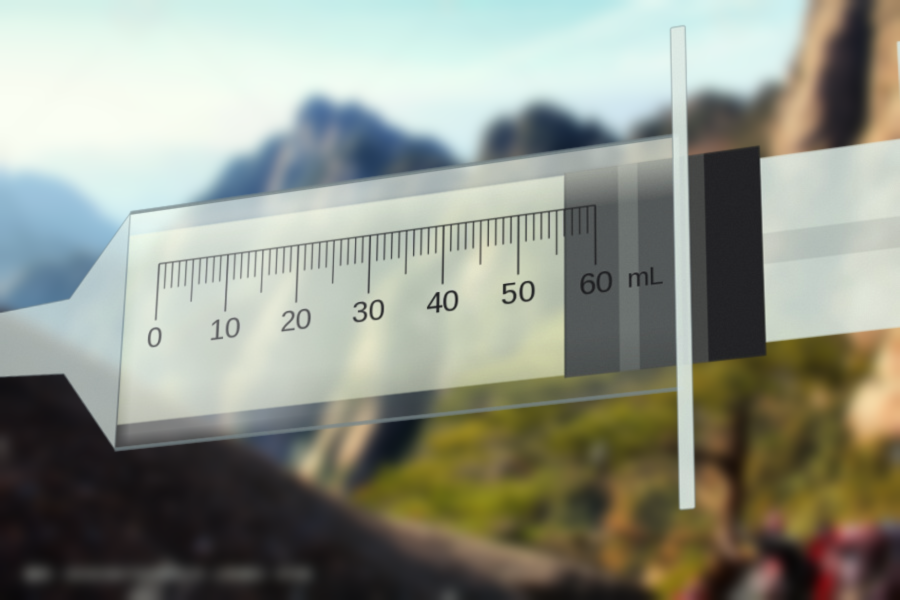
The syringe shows 56 mL
